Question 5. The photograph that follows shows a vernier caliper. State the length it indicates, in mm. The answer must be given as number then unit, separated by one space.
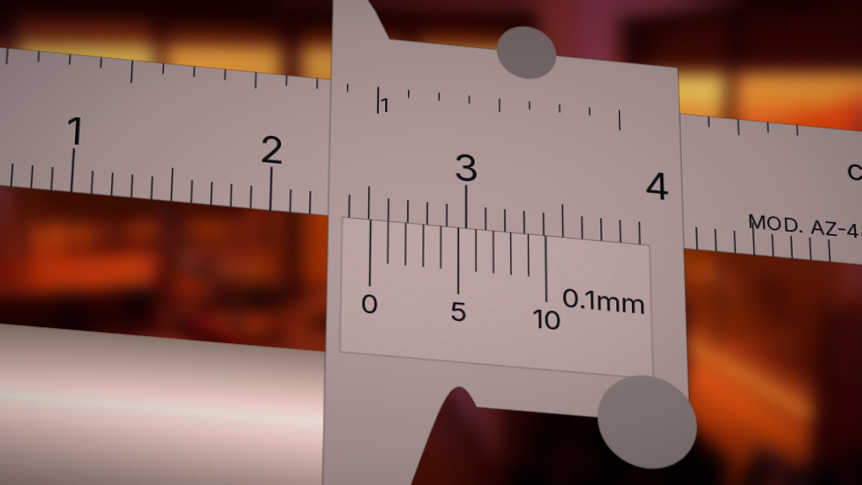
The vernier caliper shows 25.1 mm
